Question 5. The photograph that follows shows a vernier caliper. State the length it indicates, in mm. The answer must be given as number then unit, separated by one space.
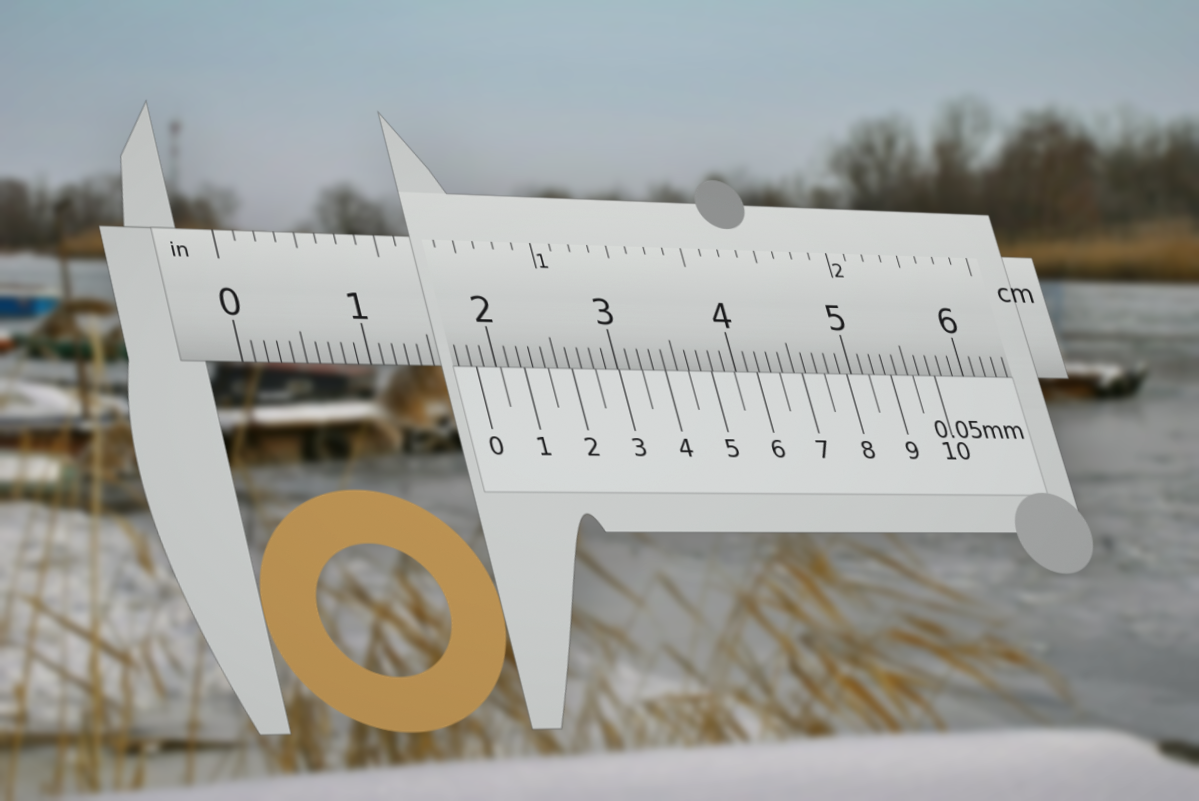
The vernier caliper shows 18.4 mm
